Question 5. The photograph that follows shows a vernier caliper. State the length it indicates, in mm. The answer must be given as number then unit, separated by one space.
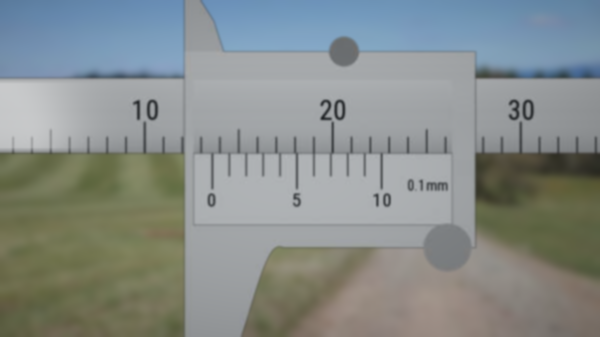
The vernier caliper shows 13.6 mm
